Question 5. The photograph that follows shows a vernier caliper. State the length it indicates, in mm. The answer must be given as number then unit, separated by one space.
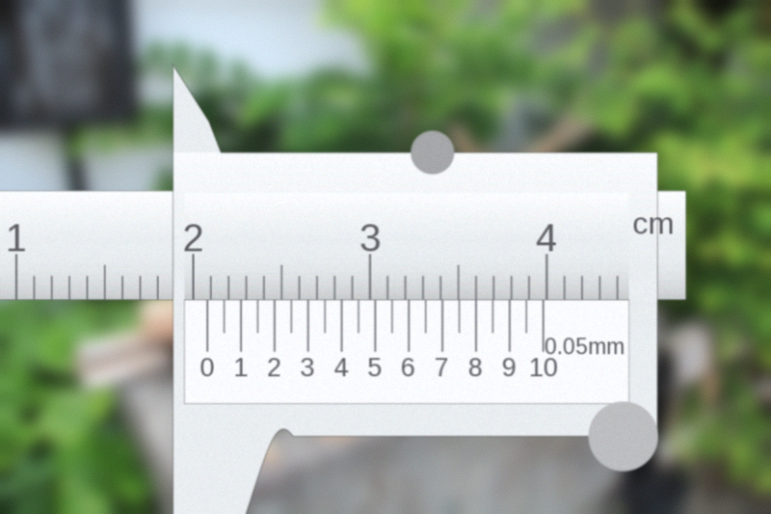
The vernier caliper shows 20.8 mm
